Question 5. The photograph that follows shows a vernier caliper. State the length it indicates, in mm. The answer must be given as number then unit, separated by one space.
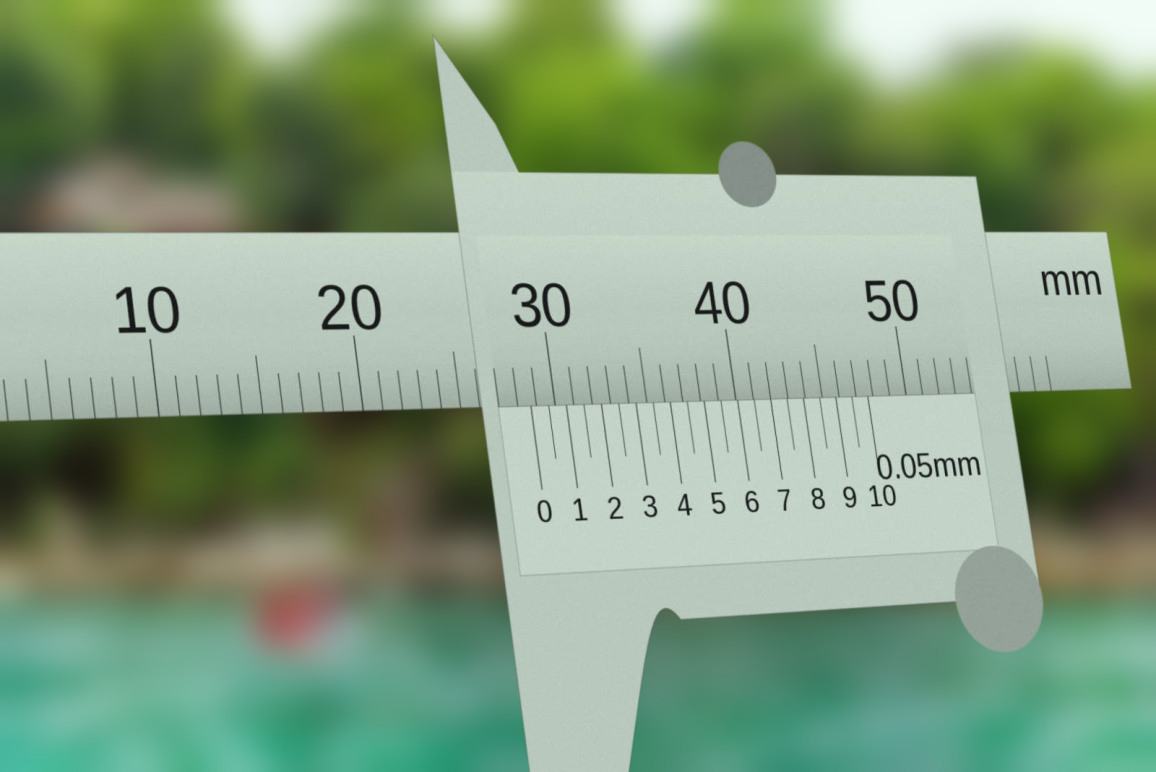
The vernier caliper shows 28.7 mm
